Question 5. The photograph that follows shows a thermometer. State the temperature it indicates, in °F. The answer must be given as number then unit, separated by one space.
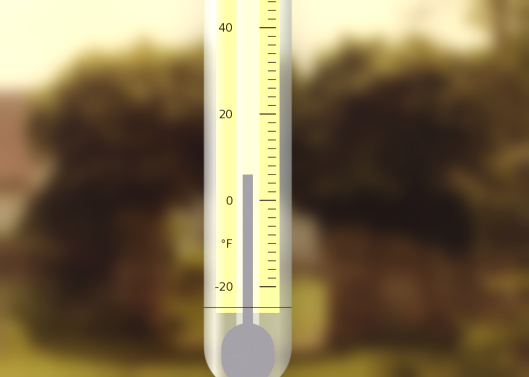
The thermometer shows 6 °F
